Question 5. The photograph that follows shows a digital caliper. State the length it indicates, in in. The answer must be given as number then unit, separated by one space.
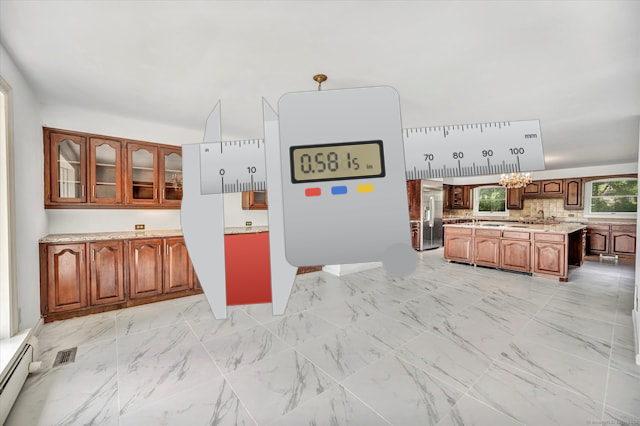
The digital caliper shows 0.5815 in
